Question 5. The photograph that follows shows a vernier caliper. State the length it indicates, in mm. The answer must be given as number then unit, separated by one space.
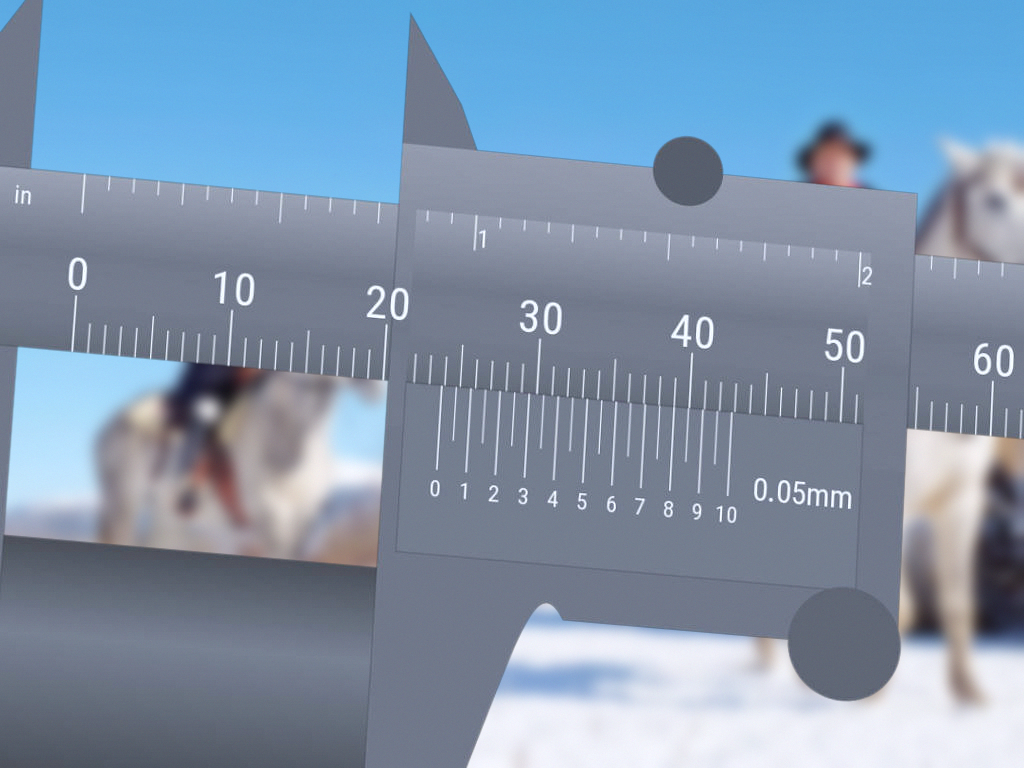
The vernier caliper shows 23.8 mm
